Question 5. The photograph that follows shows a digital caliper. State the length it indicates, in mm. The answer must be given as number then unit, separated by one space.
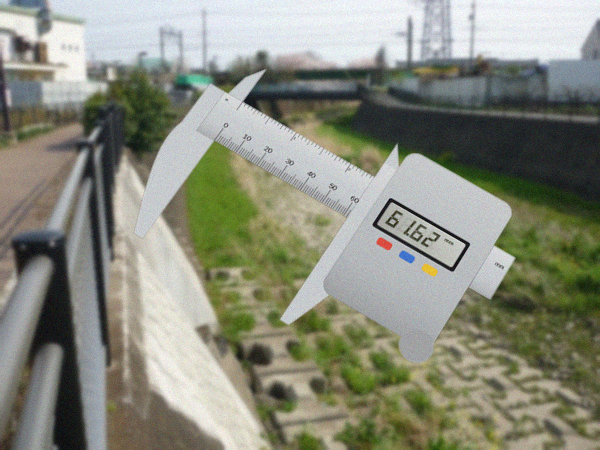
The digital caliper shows 61.62 mm
